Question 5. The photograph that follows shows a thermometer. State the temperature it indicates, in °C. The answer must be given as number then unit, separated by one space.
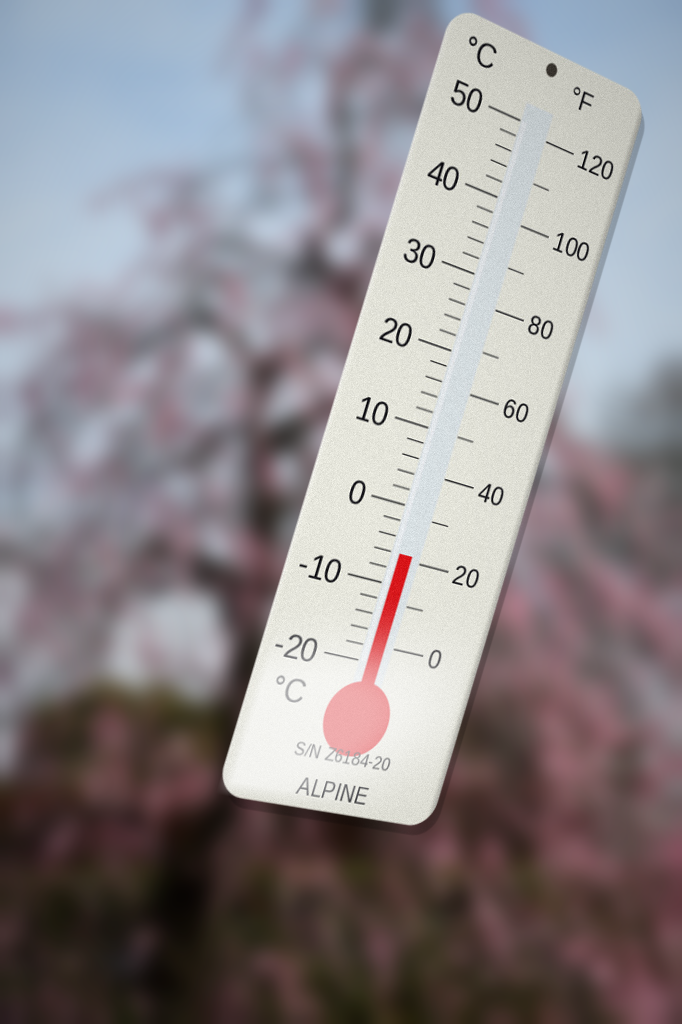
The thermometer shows -6 °C
